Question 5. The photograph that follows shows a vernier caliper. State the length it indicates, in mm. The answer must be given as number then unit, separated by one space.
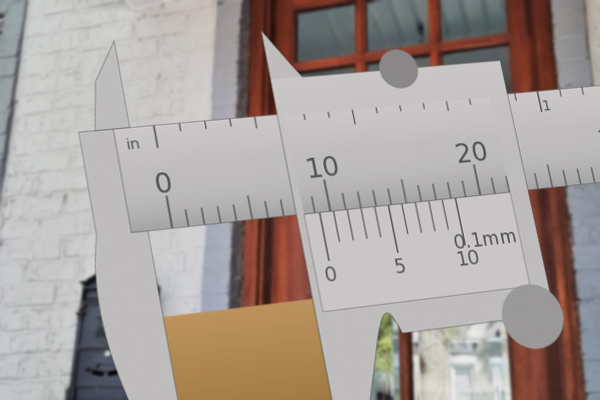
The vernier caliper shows 9.3 mm
